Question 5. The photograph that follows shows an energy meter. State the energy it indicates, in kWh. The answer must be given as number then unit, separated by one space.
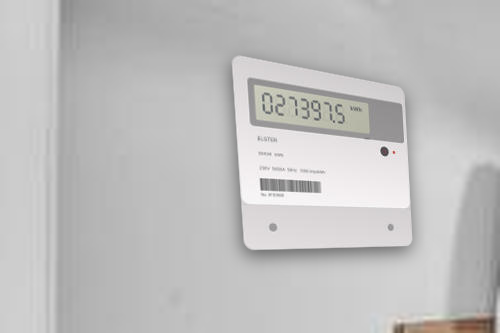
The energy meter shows 27397.5 kWh
